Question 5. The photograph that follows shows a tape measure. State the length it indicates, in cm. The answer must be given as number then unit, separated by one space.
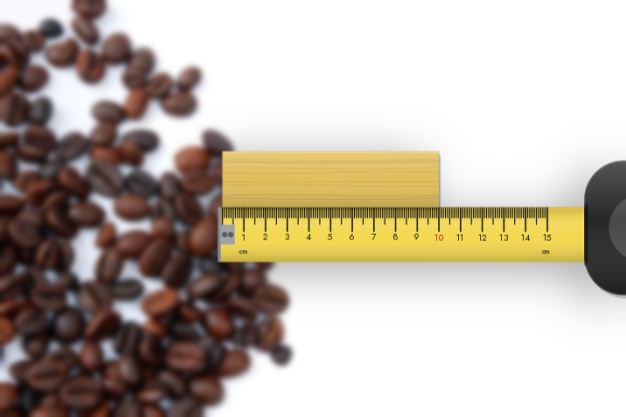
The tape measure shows 10 cm
